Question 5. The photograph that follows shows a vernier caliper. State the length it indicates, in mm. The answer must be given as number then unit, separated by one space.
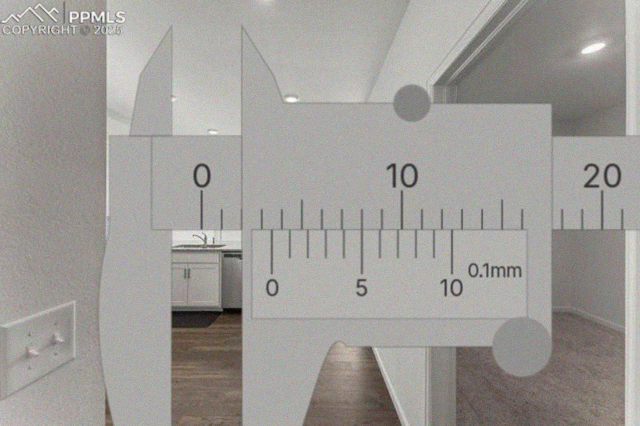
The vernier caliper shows 3.5 mm
